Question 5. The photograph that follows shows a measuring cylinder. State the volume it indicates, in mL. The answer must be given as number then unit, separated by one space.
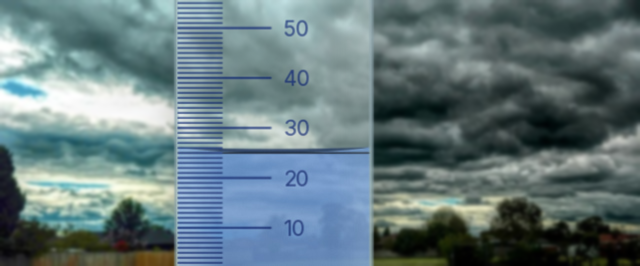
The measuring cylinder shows 25 mL
